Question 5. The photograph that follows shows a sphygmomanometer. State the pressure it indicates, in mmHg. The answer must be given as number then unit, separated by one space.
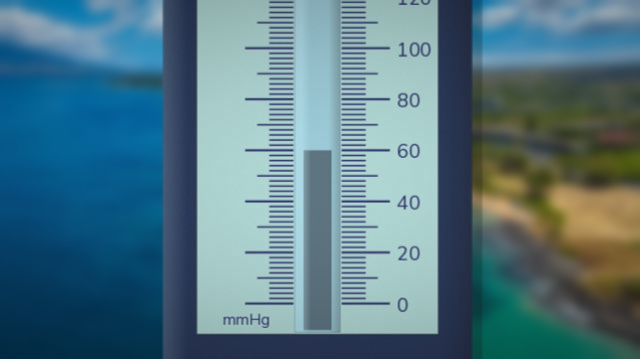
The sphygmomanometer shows 60 mmHg
